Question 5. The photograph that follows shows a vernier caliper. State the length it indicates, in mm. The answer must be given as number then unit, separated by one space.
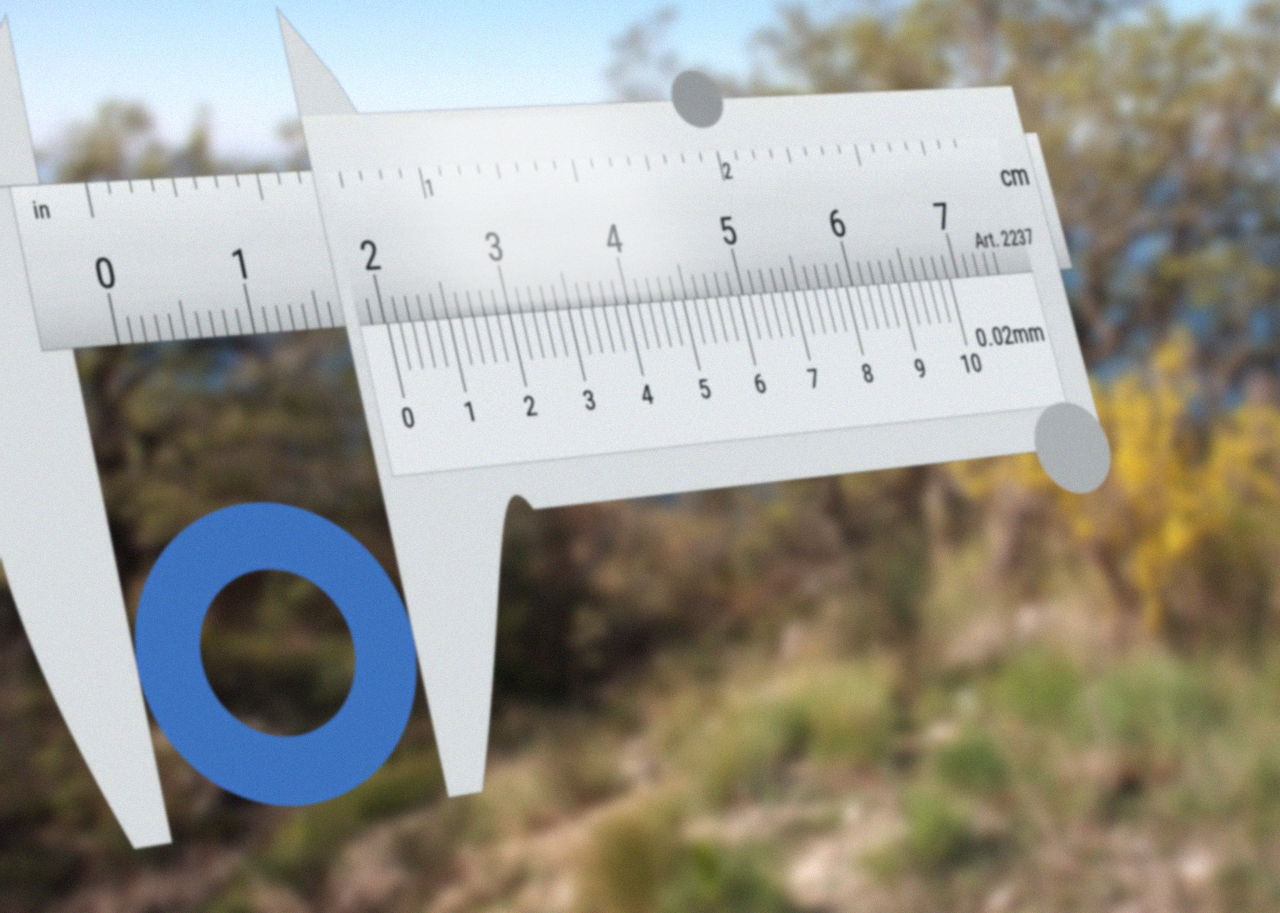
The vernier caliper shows 20.2 mm
